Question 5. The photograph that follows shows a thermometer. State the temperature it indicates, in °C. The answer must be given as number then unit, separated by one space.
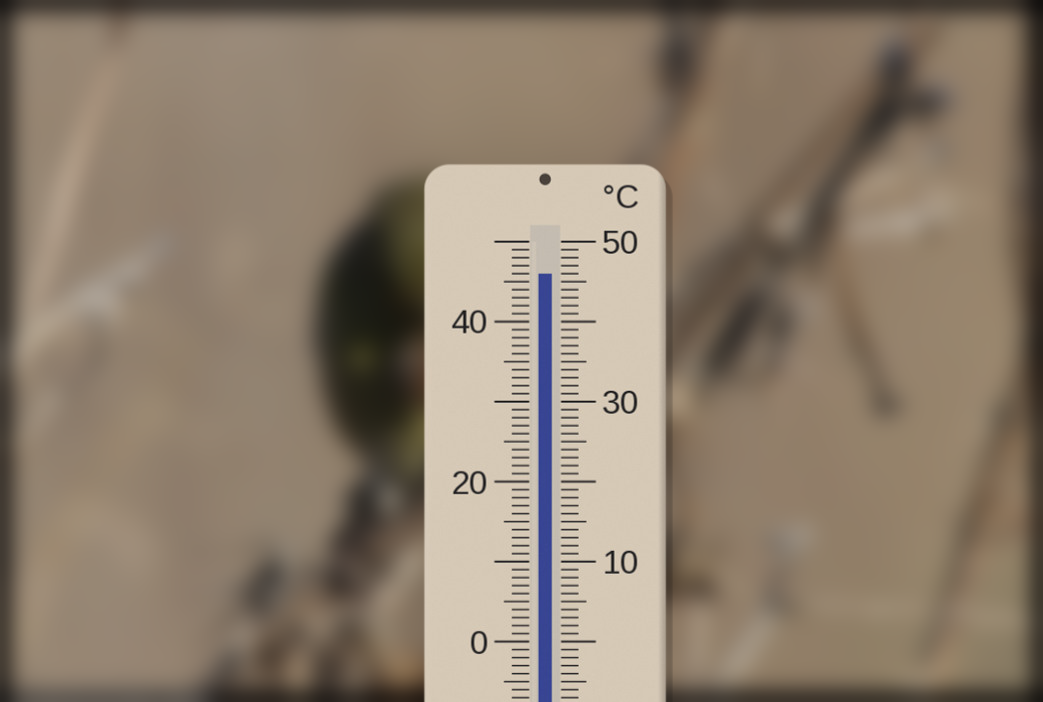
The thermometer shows 46 °C
